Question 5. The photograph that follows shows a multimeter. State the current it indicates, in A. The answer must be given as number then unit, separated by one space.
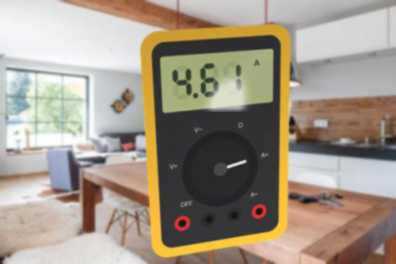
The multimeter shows 4.61 A
